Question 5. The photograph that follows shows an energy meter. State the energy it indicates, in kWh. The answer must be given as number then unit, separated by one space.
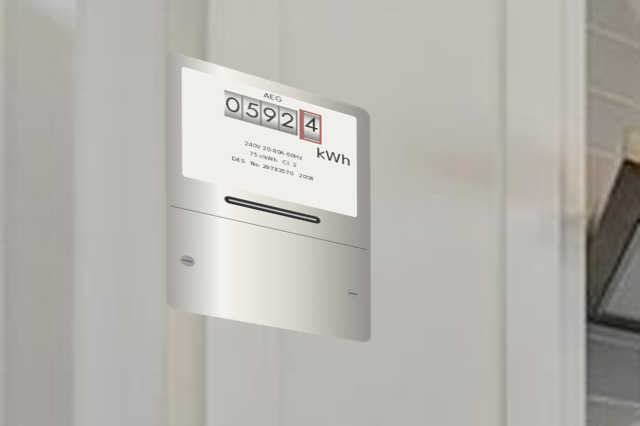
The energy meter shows 592.4 kWh
